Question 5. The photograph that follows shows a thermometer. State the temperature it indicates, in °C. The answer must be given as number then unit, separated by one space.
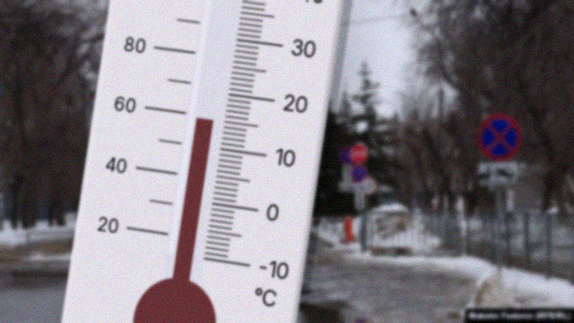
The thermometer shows 15 °C
